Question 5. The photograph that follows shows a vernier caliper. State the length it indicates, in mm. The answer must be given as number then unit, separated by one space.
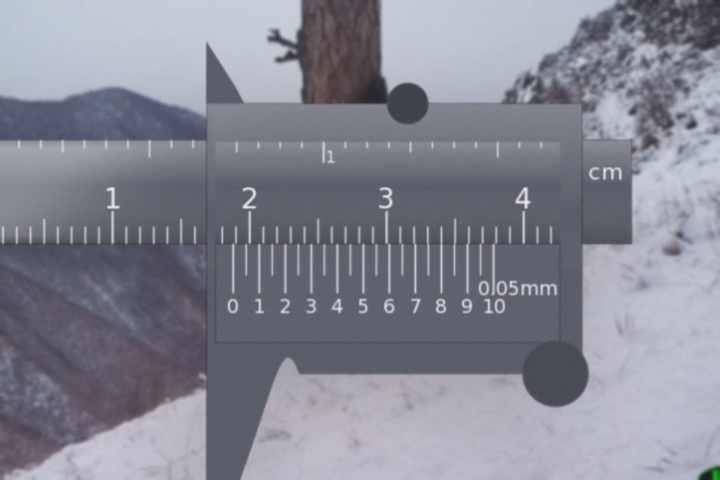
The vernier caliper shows 18.8 mm
